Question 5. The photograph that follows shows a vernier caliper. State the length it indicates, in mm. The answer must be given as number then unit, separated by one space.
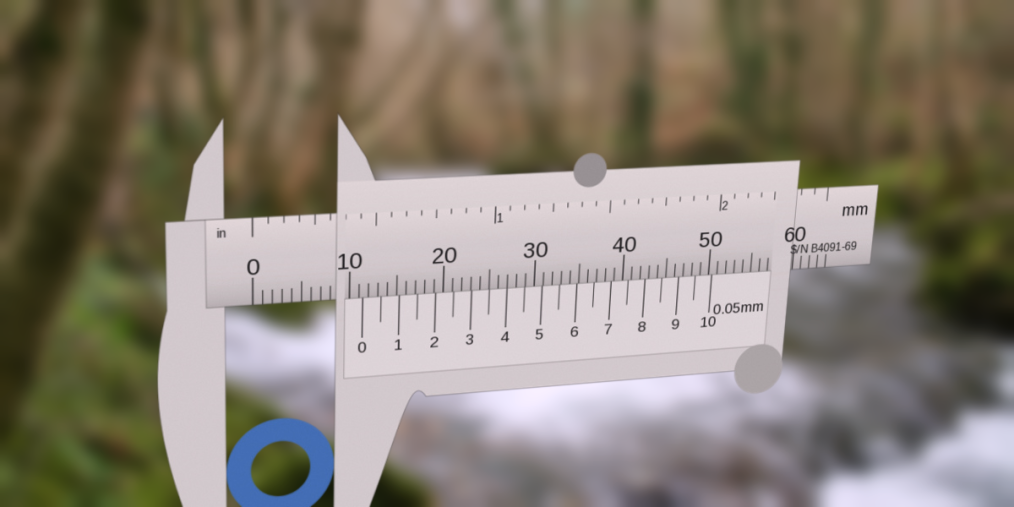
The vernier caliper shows 11.4 mm
